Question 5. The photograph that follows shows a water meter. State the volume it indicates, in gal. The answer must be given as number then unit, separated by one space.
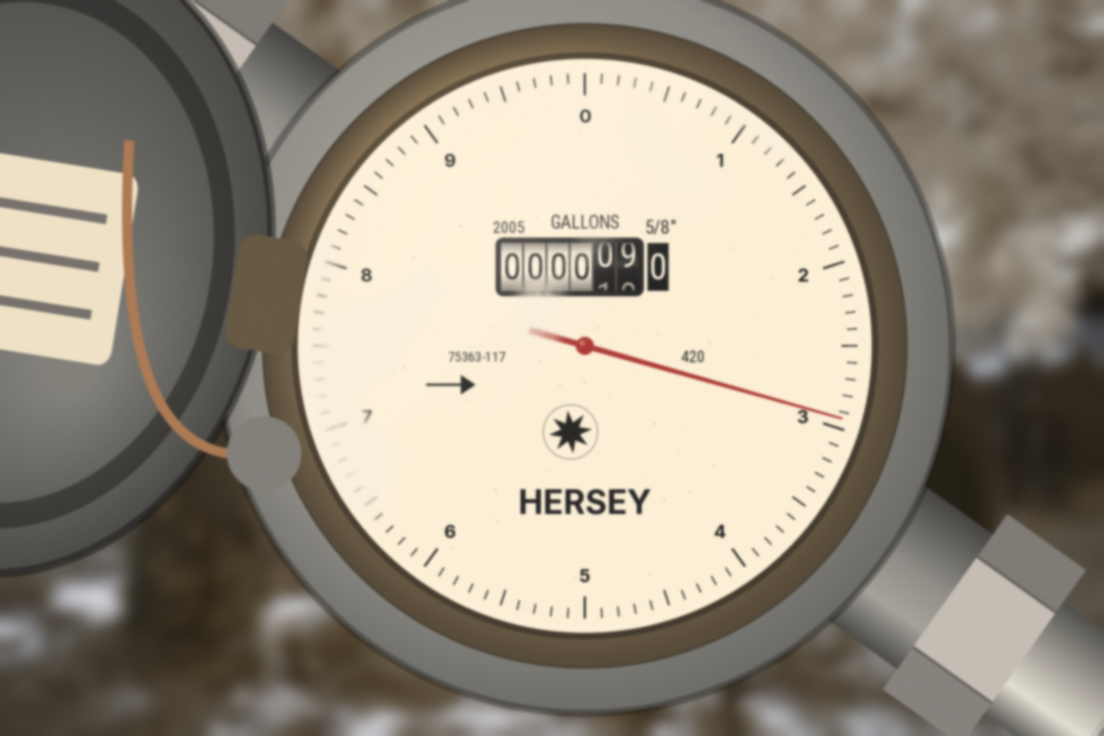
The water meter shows 92.9 gal
